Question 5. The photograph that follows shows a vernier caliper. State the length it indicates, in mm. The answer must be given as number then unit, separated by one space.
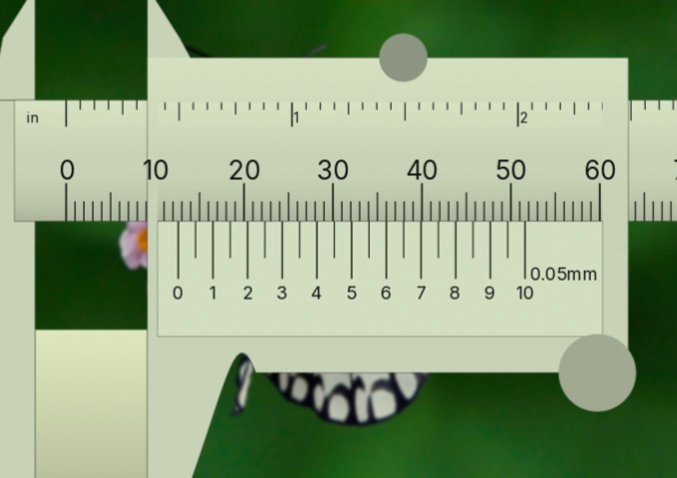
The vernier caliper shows 12.6 mm
